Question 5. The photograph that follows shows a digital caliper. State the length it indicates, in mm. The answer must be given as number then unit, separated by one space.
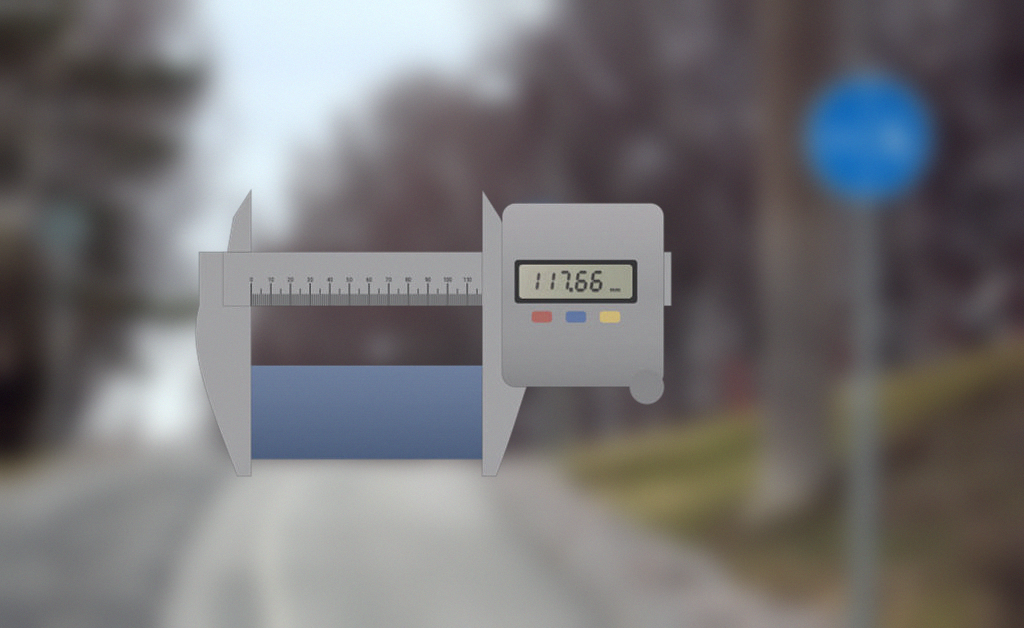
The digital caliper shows 117.66 mm
